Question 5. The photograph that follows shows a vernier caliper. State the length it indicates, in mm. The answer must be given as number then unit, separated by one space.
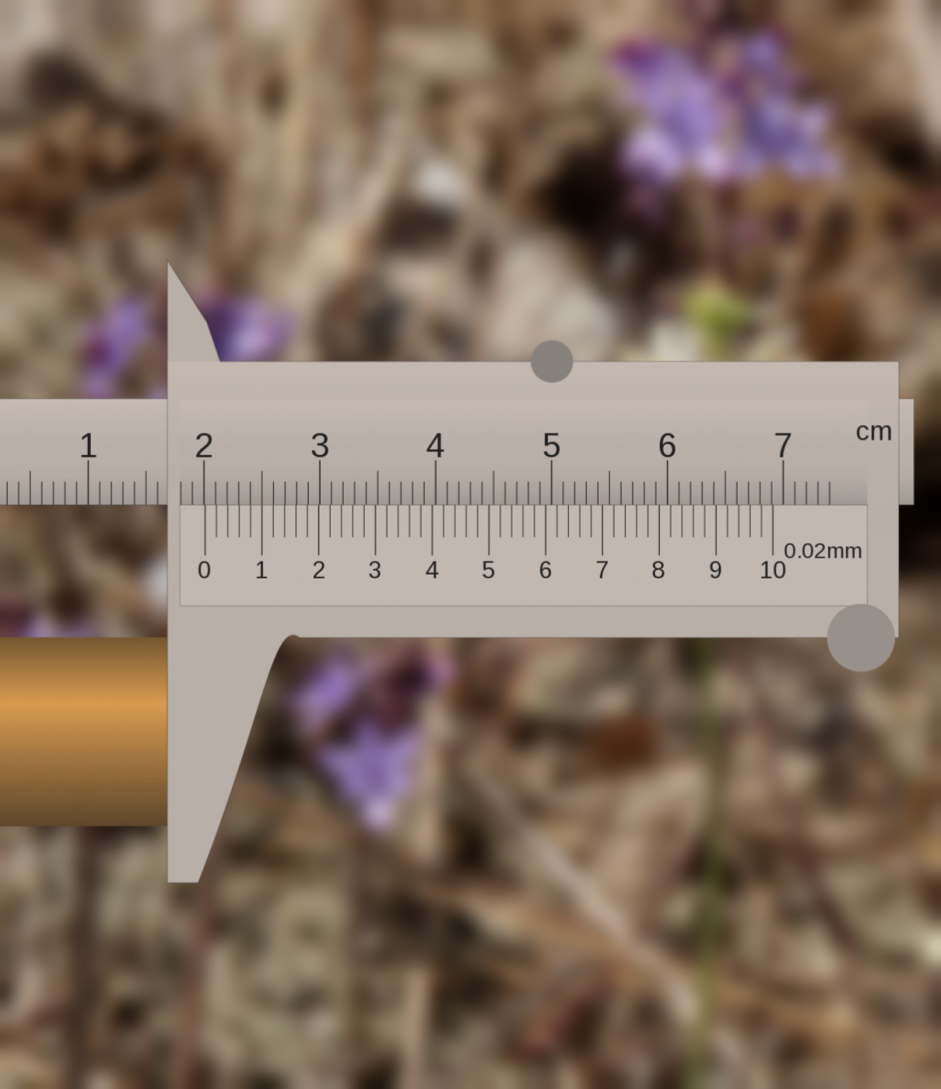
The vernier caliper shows 20.1 mm
